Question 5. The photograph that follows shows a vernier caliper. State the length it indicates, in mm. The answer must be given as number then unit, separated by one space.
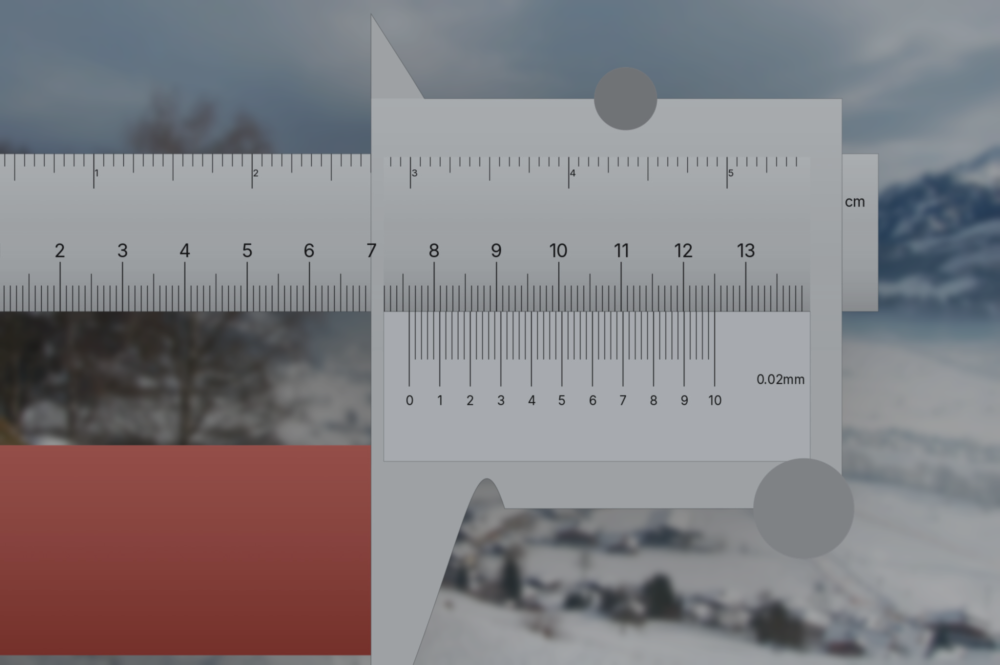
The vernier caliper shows 76.0 mm
